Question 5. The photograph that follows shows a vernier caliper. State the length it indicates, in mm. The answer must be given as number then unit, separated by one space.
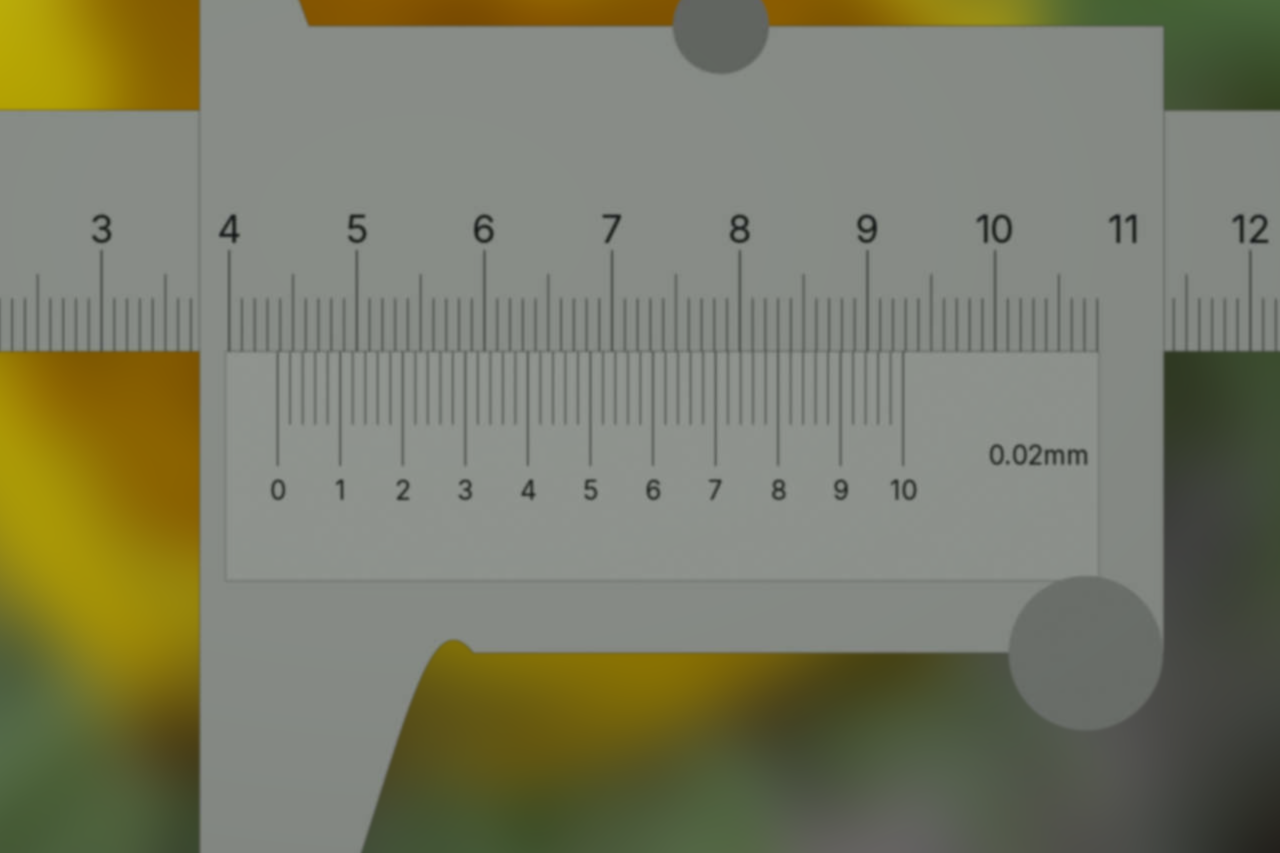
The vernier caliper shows 43.8 mm
